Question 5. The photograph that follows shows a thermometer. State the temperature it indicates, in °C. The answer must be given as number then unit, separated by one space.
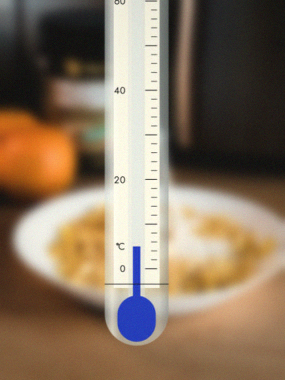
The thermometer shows 5 °C
